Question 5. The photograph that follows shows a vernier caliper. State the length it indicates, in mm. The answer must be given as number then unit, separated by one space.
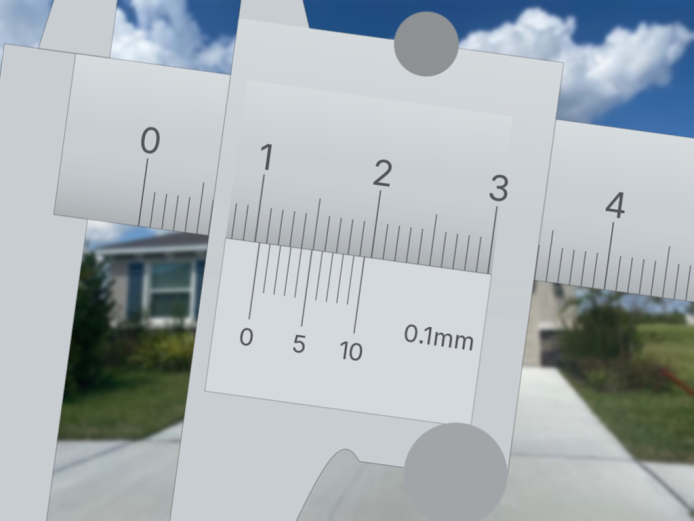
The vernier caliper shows 10.4 mm
